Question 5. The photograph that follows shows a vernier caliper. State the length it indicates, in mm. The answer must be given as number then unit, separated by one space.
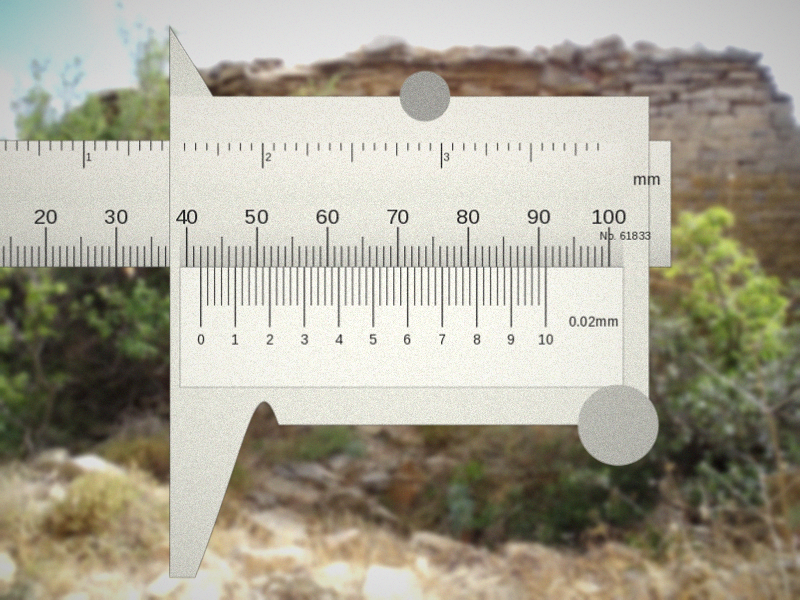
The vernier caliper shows 42.0 mm
